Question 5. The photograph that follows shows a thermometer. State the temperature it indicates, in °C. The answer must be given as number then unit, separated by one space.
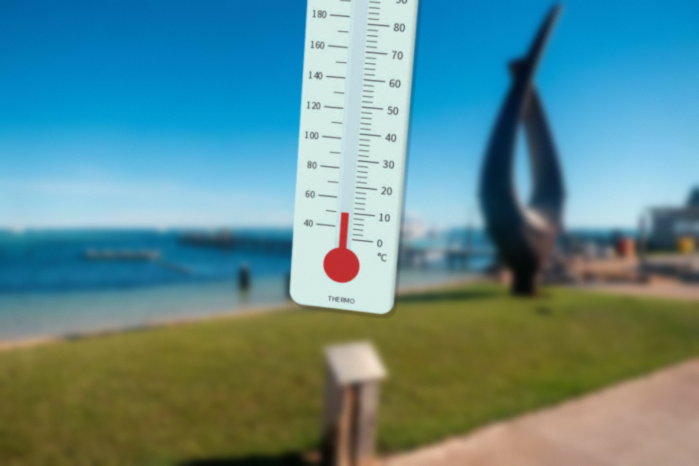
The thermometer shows 10 °C
